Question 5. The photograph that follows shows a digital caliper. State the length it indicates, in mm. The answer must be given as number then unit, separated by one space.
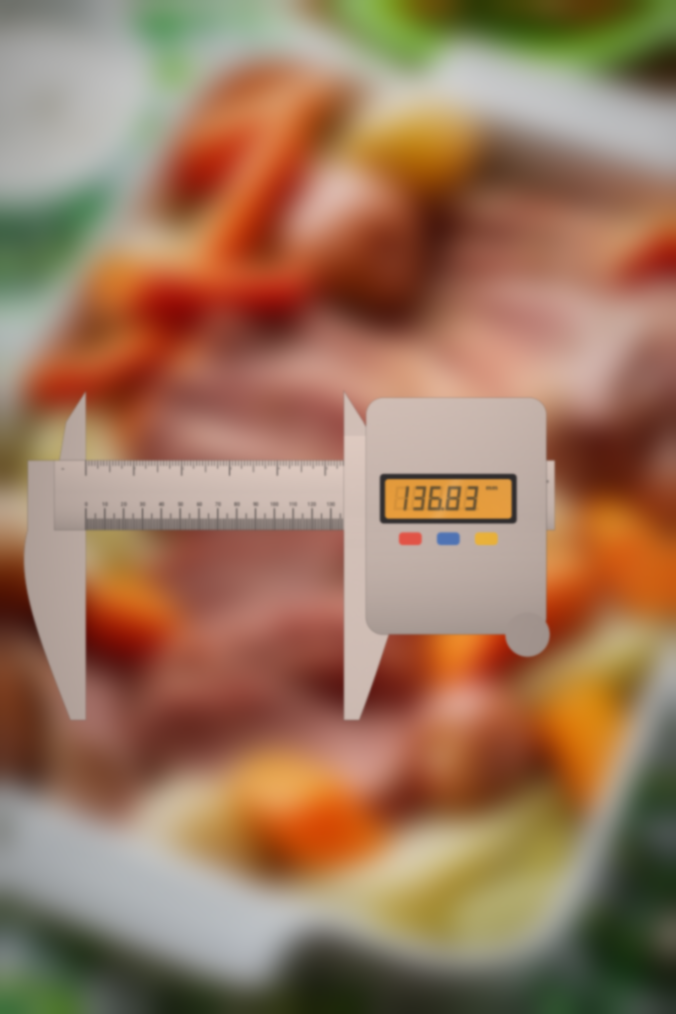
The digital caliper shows 136.83 mm
